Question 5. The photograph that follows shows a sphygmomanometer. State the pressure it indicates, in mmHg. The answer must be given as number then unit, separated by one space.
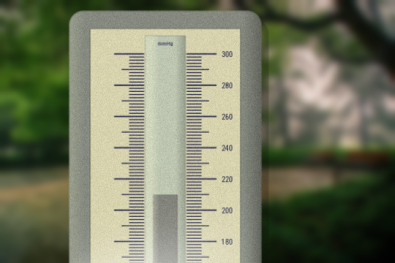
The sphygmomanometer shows 210 mmHg
